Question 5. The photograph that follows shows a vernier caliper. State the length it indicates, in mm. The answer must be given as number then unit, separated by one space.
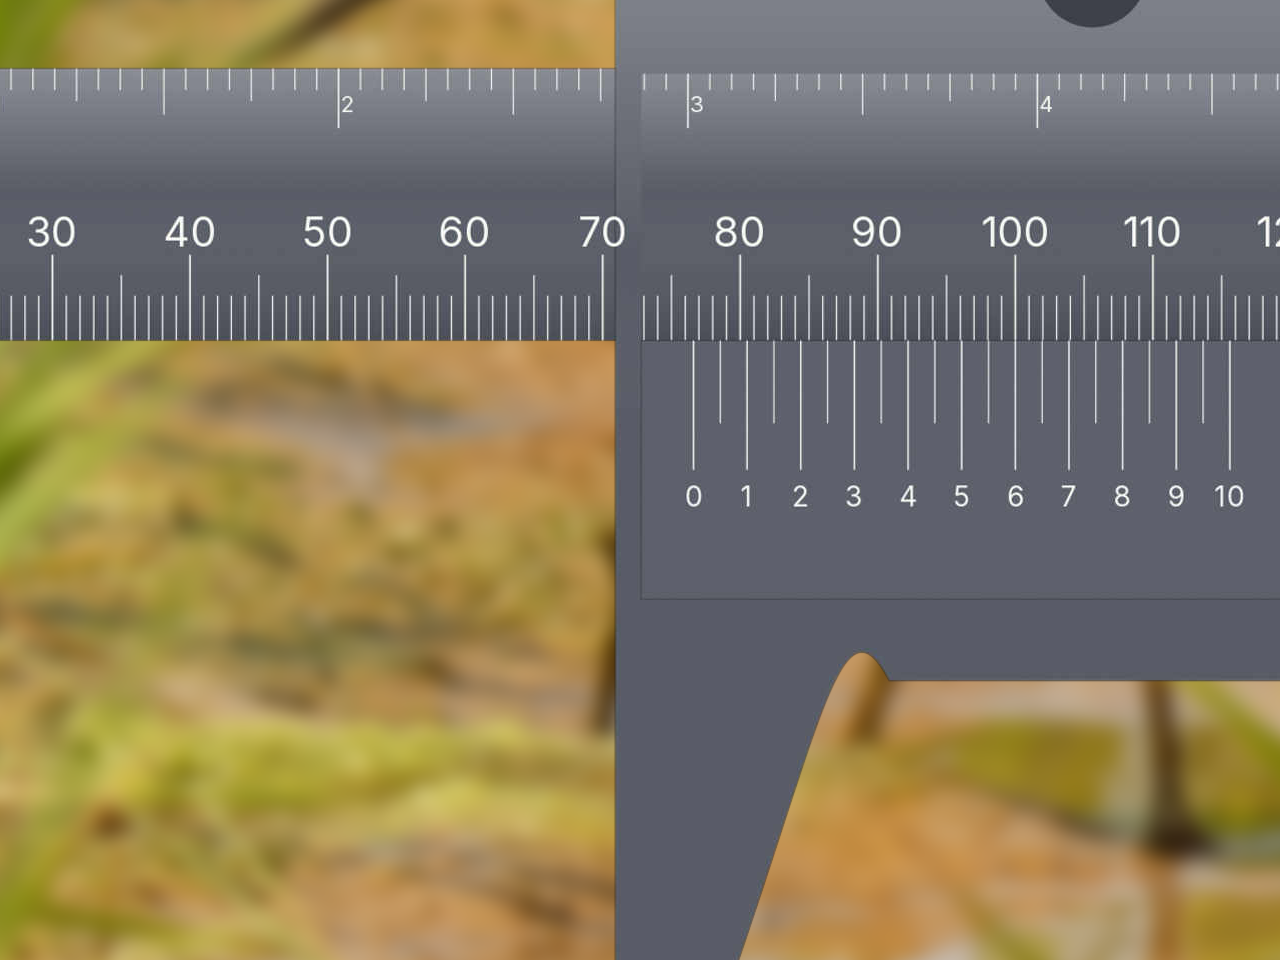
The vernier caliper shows 76.6 mm
